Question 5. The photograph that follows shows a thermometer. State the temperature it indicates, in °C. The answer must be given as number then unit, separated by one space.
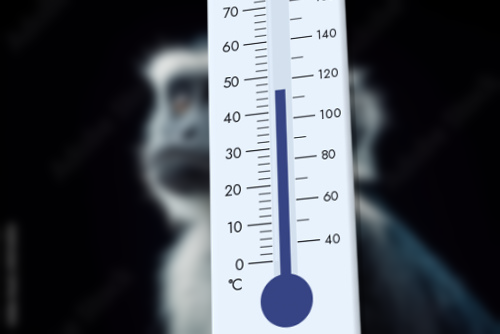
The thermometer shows 46 °C
